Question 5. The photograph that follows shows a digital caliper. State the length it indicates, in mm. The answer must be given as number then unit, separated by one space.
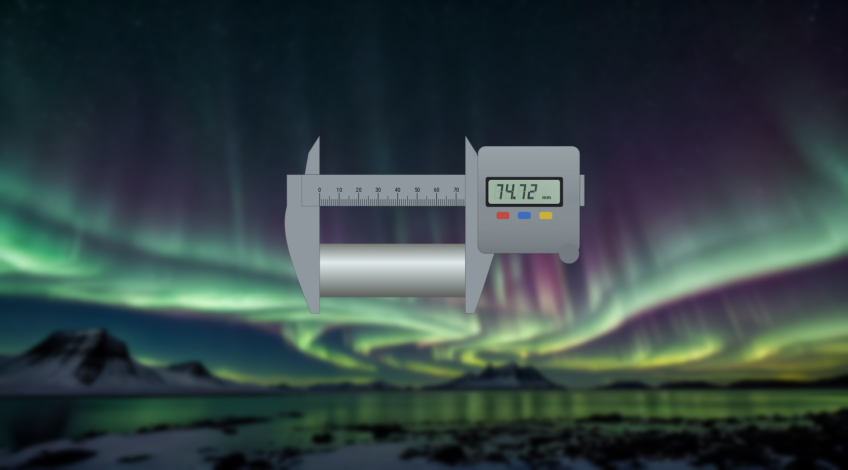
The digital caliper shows 74.72 mm
